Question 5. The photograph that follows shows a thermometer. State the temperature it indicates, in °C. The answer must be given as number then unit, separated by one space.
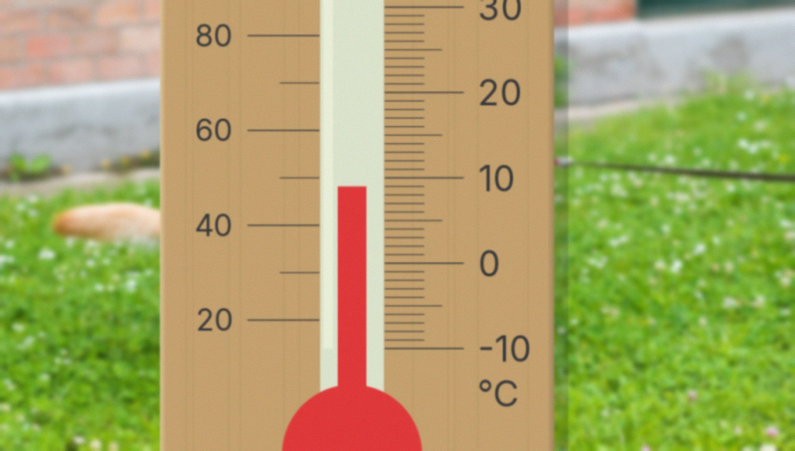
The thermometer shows 9 °C
